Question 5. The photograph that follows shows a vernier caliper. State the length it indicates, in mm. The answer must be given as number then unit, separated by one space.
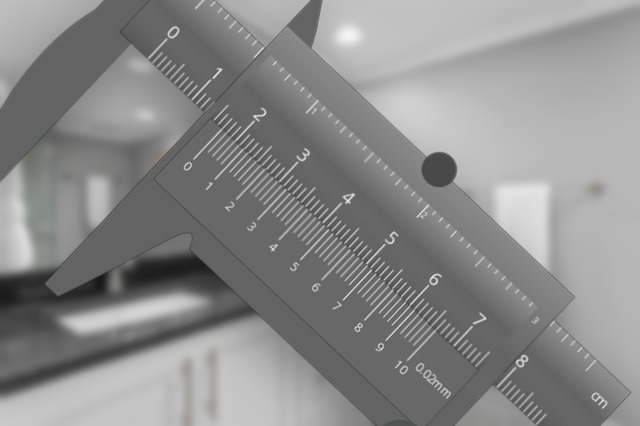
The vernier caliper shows 17.0 mm
